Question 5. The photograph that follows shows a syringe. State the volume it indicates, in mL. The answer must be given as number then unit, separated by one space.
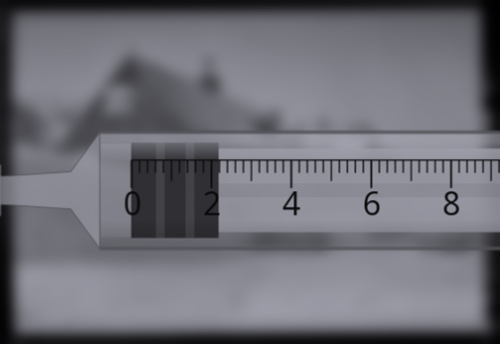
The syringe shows 0 mL
